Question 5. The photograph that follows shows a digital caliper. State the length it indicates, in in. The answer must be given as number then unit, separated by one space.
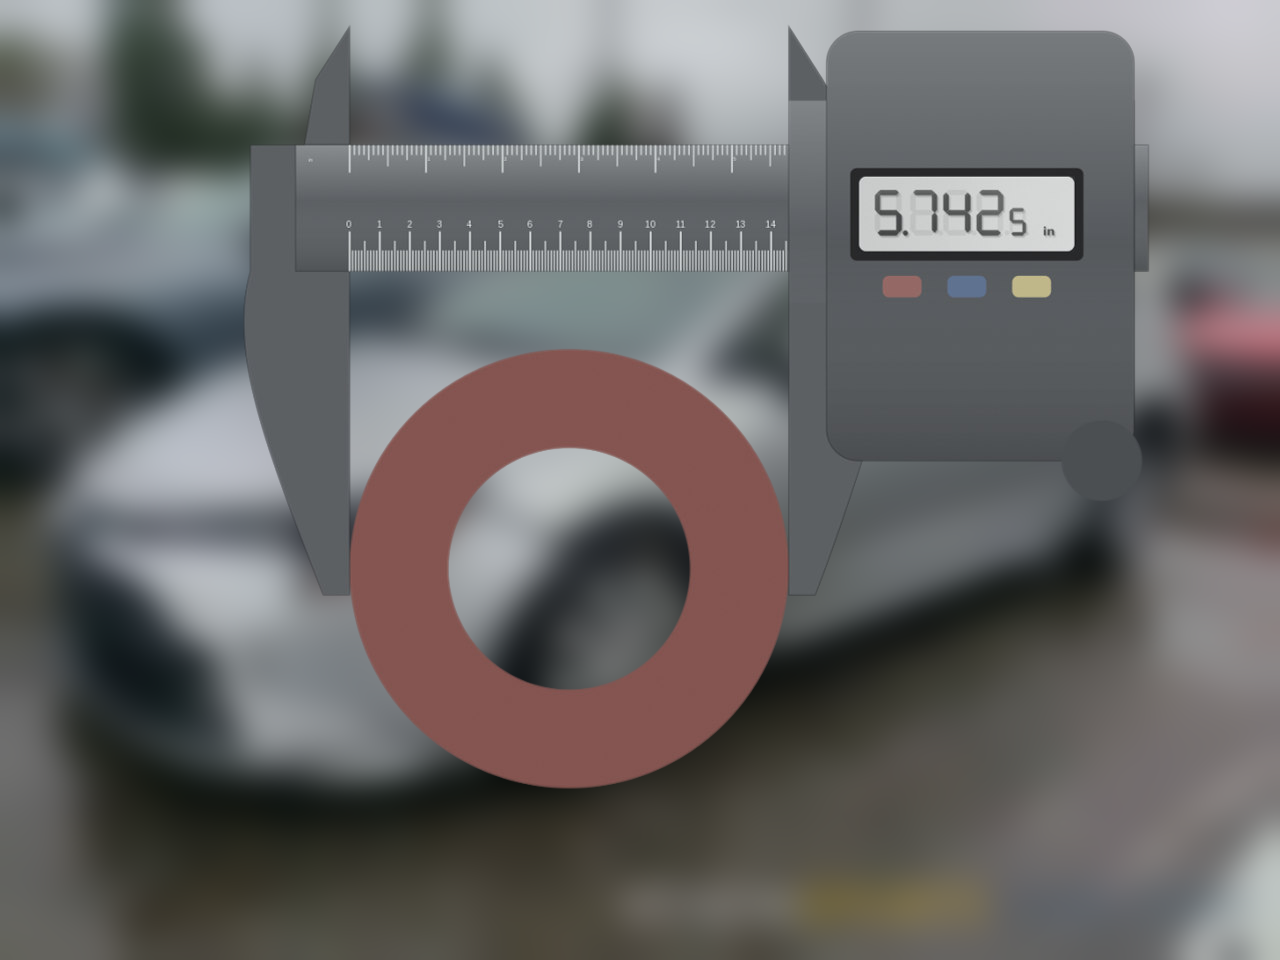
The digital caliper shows 5.7425 in
